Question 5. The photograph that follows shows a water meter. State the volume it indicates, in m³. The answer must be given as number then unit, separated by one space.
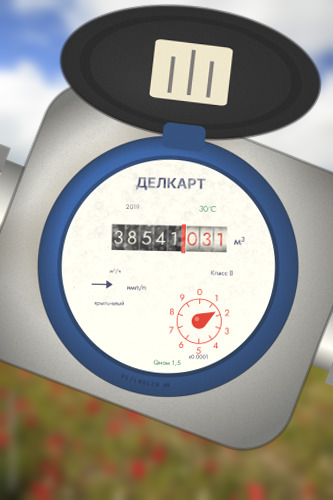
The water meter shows 38541.0311 m³
